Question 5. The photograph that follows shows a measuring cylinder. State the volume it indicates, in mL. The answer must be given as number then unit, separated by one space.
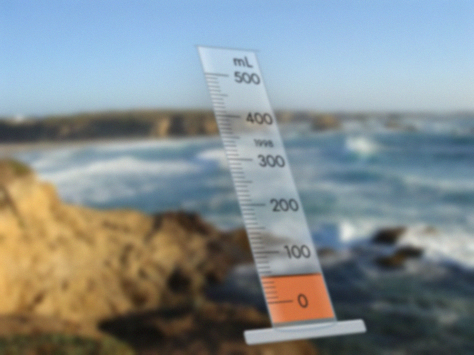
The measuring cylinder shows 50 mL
